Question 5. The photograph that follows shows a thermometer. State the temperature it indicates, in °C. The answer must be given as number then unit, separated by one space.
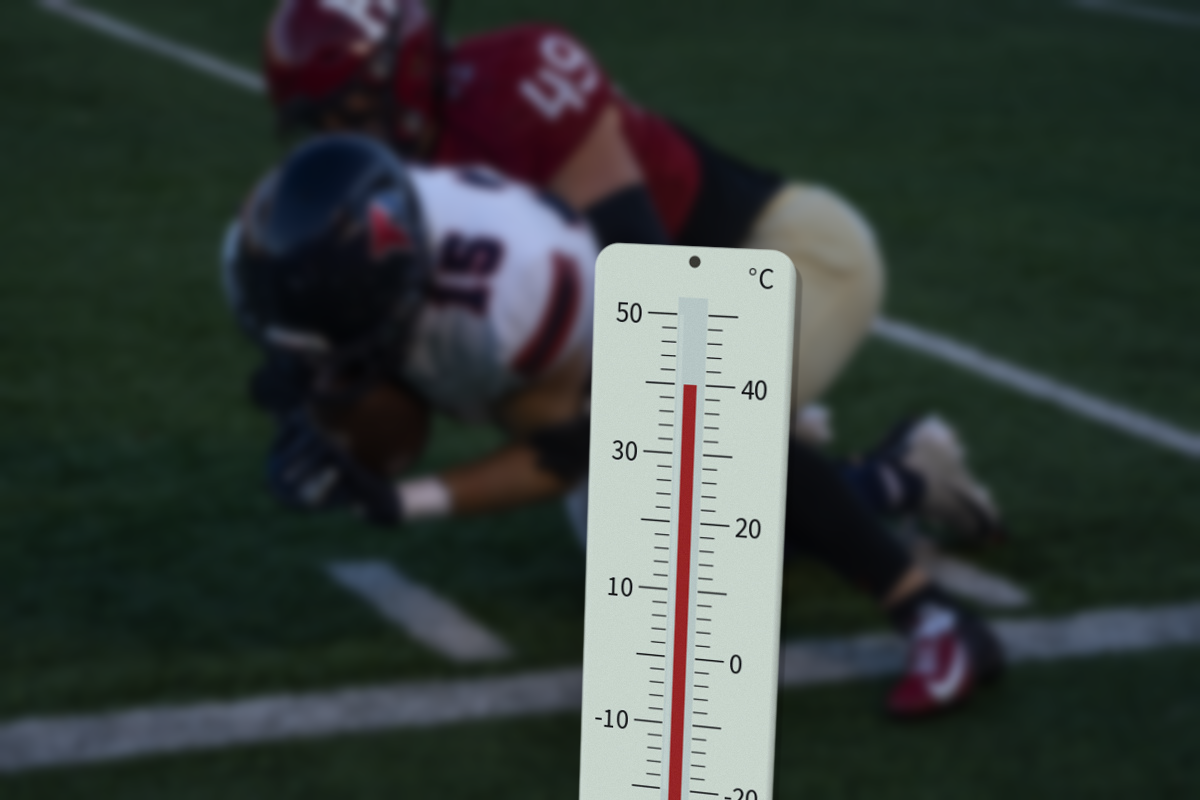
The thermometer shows 40 °C
